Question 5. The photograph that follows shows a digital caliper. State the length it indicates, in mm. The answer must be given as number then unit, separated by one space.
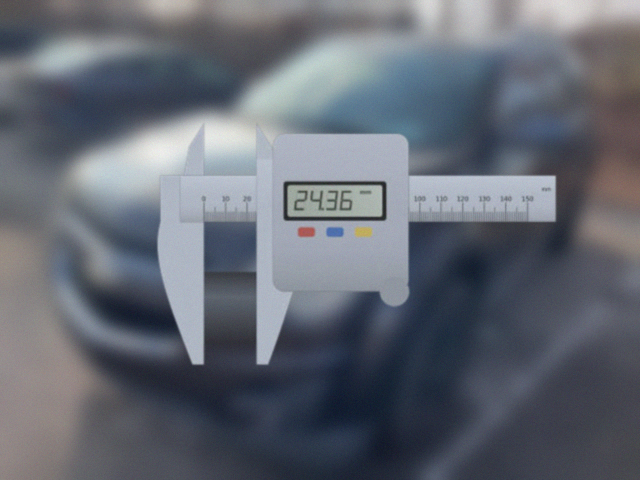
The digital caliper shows 24.36 mm
